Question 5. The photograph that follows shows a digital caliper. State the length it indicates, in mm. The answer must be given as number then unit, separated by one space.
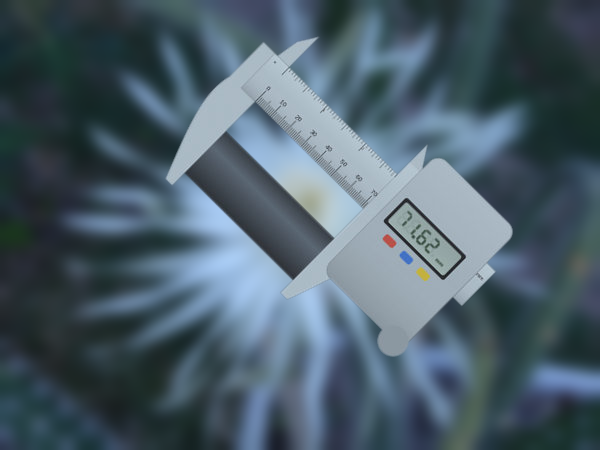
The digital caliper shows 71.62 mm
